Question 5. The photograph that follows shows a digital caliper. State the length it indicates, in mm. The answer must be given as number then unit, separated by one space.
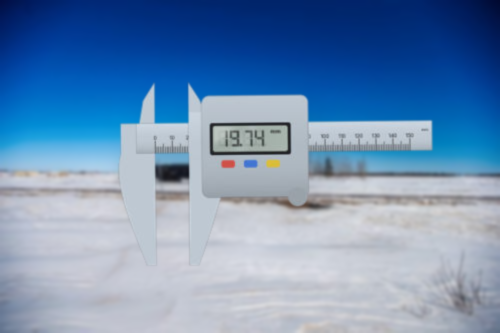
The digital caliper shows 19.74 mm
